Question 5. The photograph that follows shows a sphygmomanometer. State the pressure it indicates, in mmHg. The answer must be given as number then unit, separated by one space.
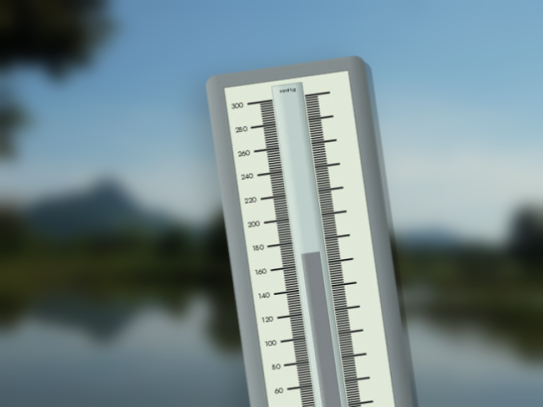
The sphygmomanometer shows 170 mmHg
